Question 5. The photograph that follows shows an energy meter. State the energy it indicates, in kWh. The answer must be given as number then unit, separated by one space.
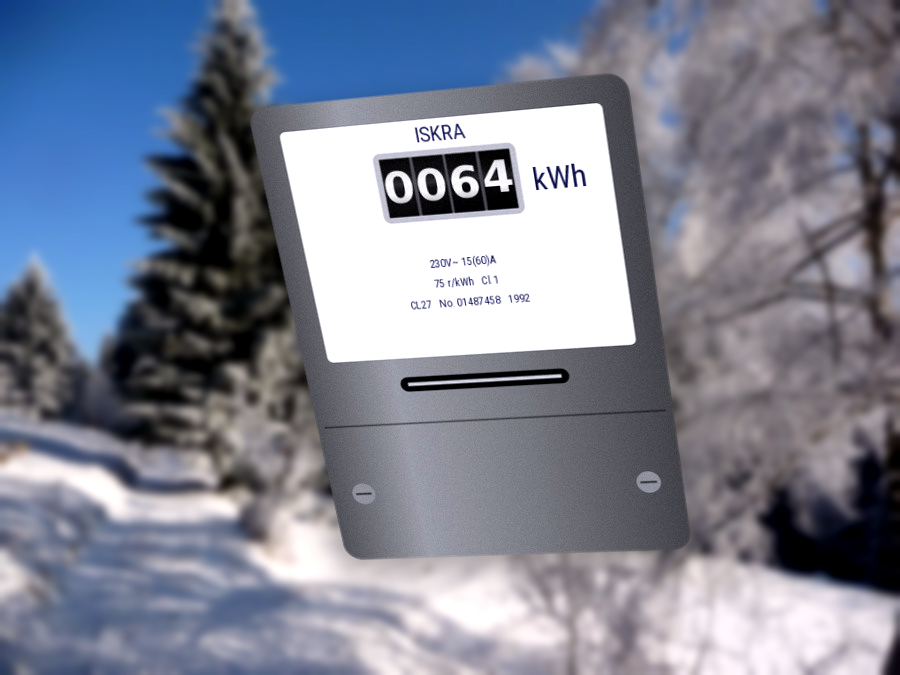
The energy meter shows 64 kWh
